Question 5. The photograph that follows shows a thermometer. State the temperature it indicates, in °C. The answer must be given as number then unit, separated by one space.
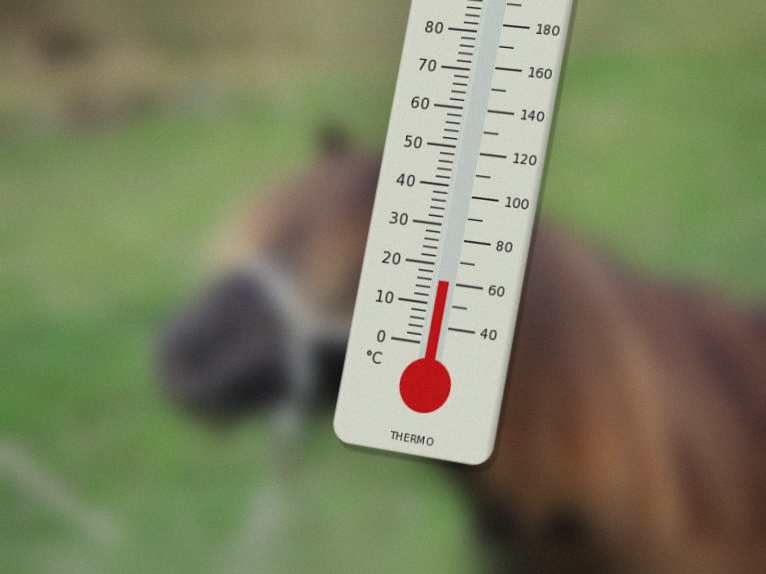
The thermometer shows 16 °C
